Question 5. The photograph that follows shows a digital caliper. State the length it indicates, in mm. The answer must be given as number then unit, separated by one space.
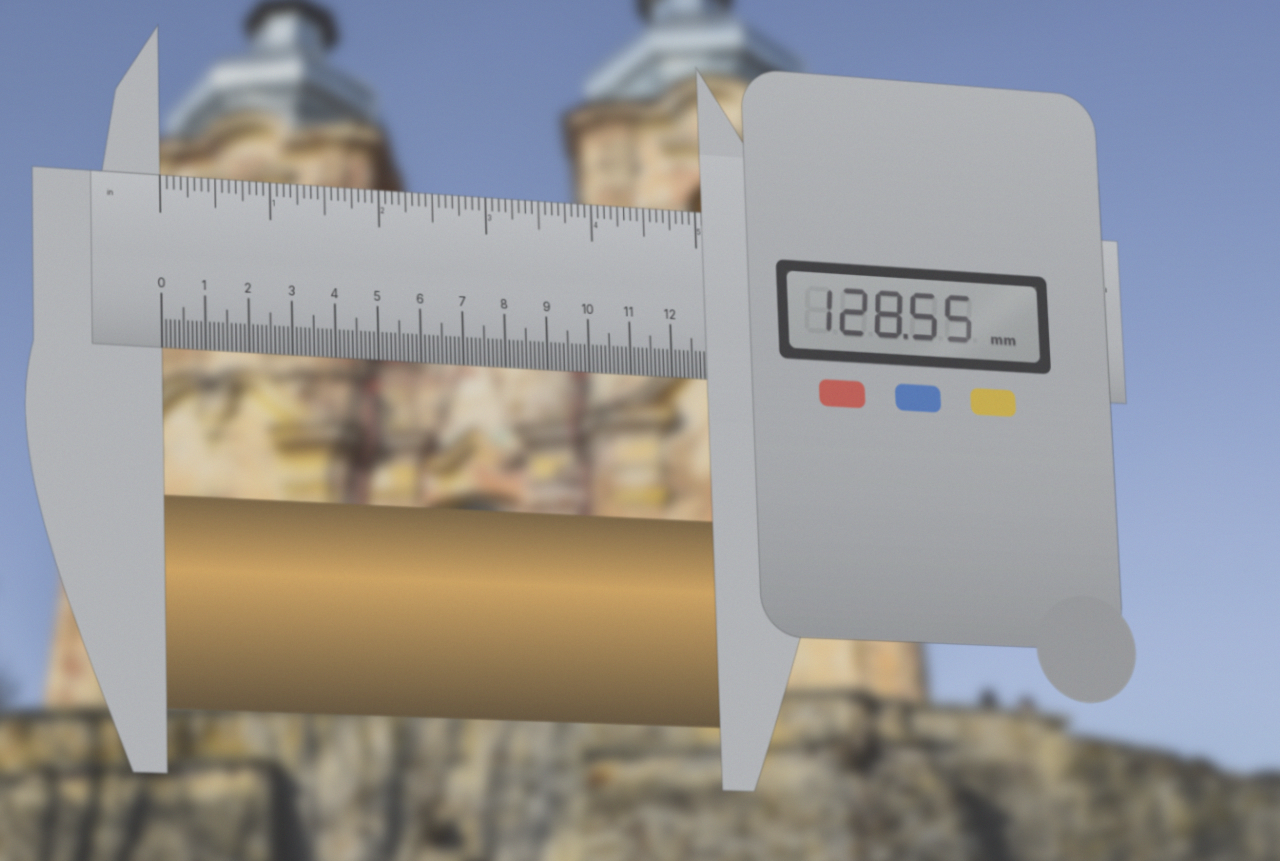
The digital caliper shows 128.55 mm
